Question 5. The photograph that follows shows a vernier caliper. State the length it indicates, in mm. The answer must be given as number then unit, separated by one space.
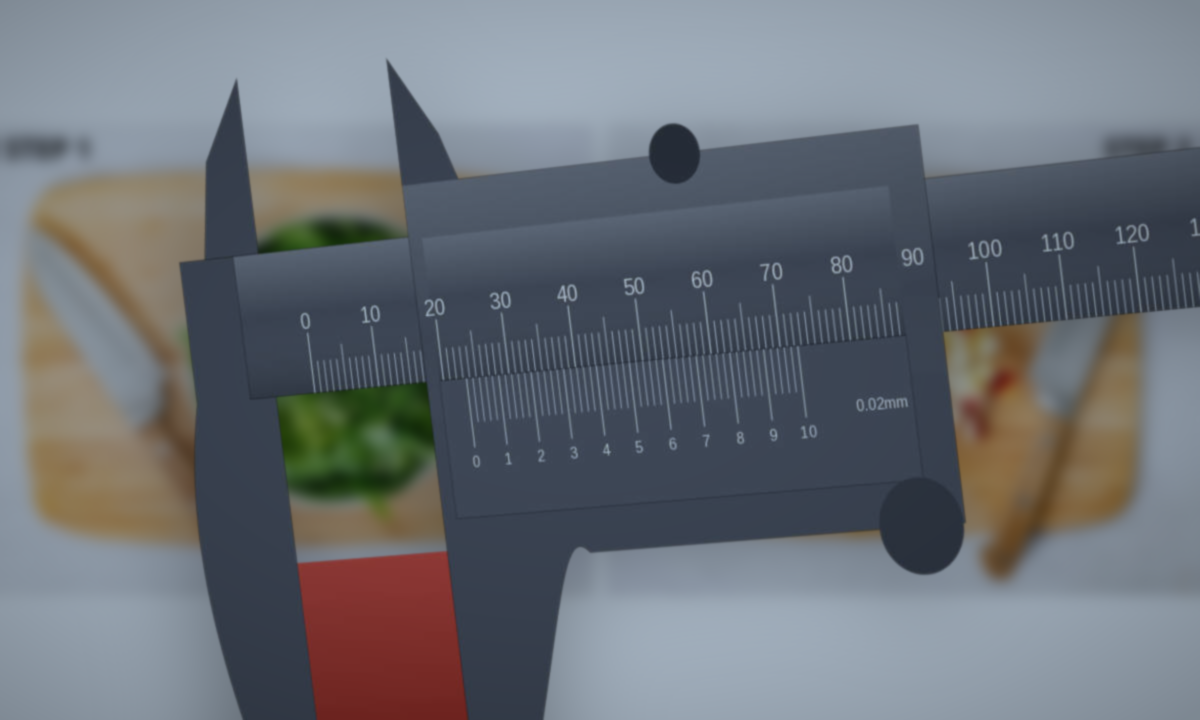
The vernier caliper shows 23.5 mm
